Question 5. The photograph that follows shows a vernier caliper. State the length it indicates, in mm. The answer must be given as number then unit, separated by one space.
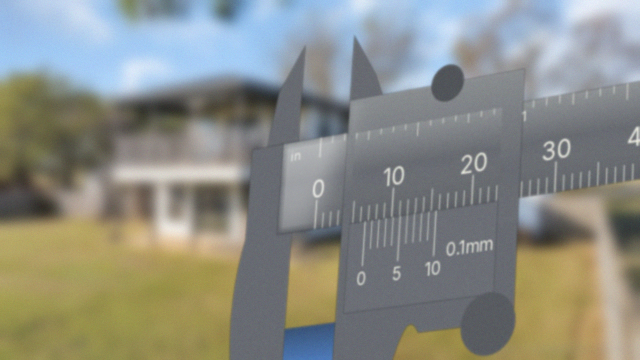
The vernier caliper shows 6.6 mm
